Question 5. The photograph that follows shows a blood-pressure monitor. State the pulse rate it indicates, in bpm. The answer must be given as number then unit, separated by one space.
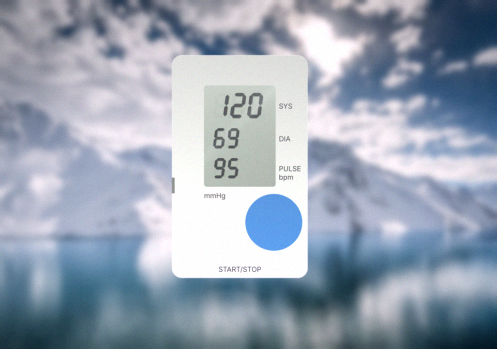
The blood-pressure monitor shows 95 bpm
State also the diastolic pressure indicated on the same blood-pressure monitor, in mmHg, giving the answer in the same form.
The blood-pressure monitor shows 69 mmHg
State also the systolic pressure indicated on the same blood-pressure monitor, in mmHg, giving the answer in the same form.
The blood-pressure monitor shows 120 mmHg
